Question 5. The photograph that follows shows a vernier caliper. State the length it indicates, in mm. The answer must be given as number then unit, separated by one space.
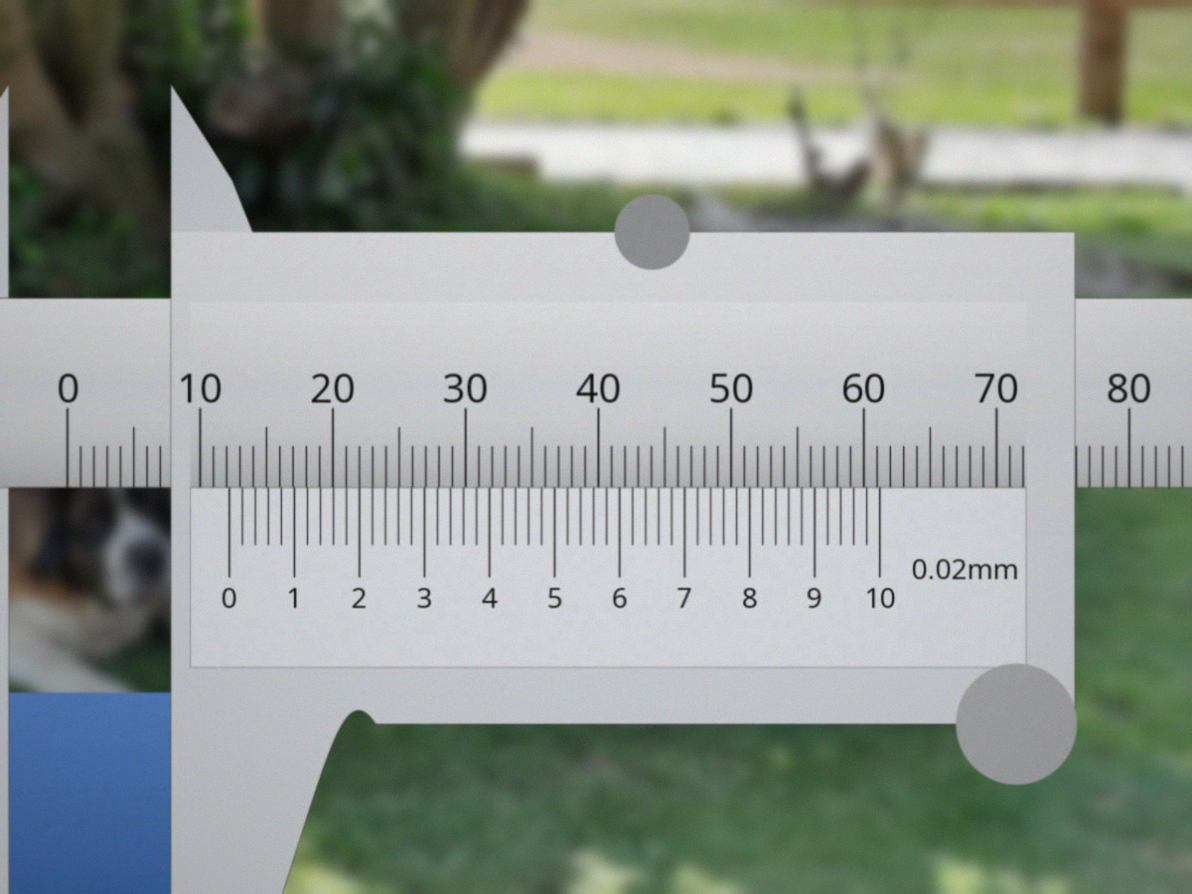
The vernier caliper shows 12.2 mm
